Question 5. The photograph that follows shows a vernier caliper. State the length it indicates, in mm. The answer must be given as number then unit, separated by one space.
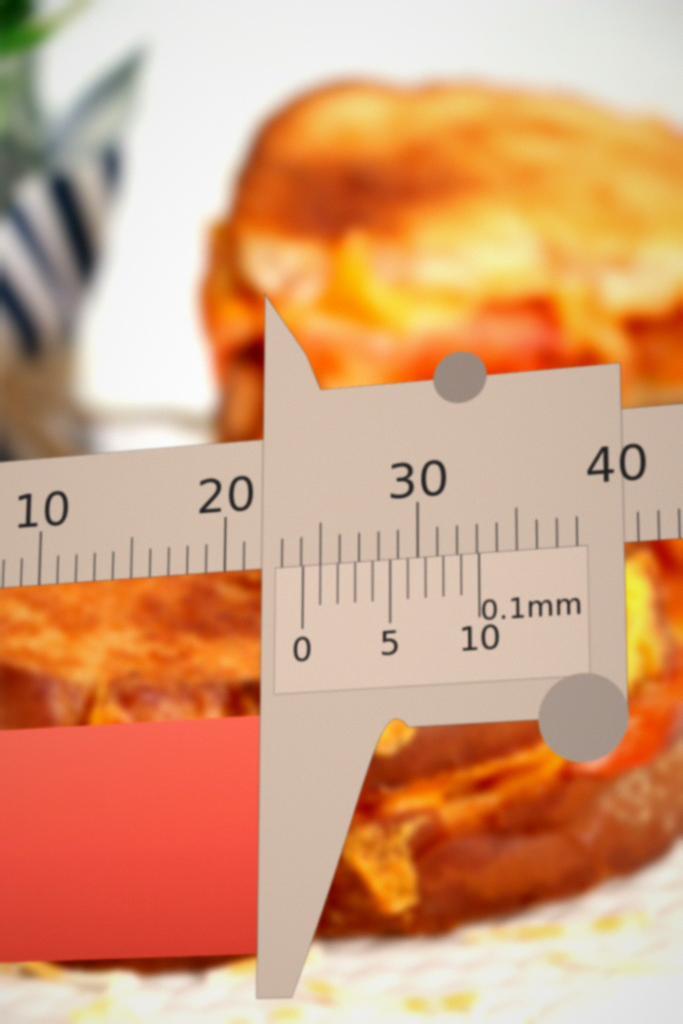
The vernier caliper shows 24.1 mm
